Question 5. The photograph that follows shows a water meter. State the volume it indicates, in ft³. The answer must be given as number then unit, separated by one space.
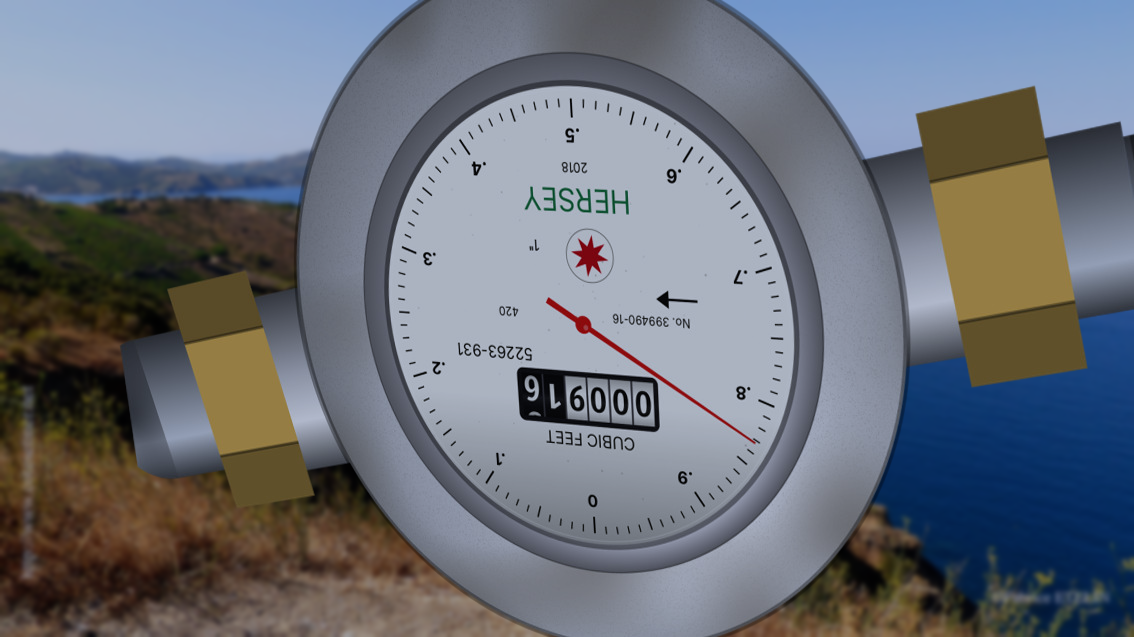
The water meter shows 915.83 ft³
